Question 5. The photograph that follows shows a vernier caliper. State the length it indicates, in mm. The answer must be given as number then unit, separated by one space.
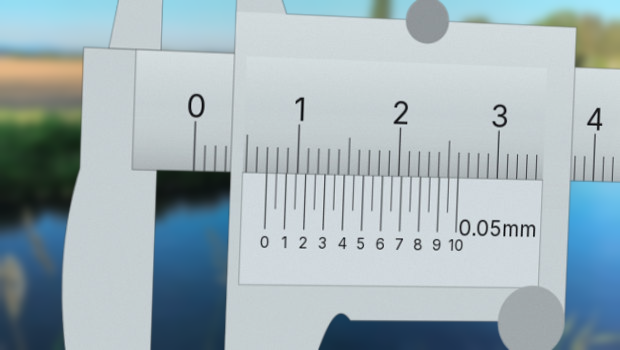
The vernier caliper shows 7.0 mm
